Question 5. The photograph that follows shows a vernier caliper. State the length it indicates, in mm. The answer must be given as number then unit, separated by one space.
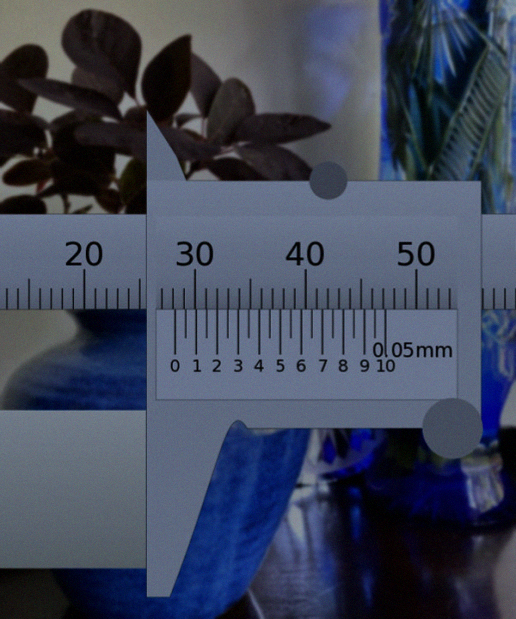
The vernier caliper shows 28.2 mm
